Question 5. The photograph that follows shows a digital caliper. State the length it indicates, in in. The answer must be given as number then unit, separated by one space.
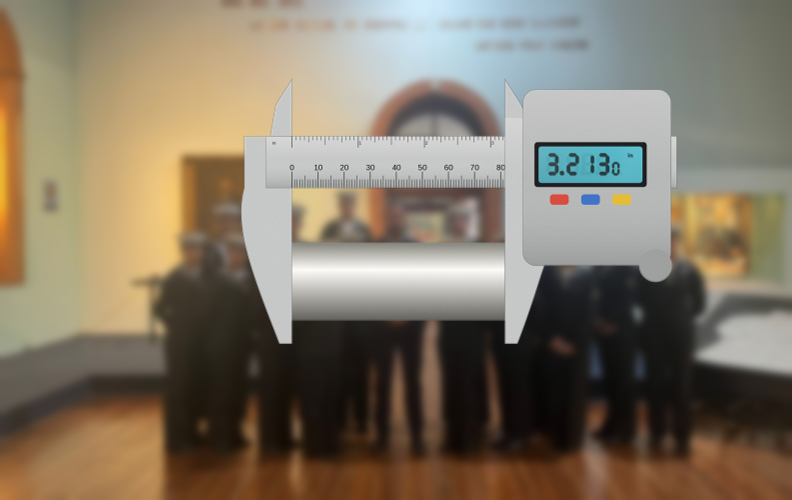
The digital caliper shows 3.2130 in
